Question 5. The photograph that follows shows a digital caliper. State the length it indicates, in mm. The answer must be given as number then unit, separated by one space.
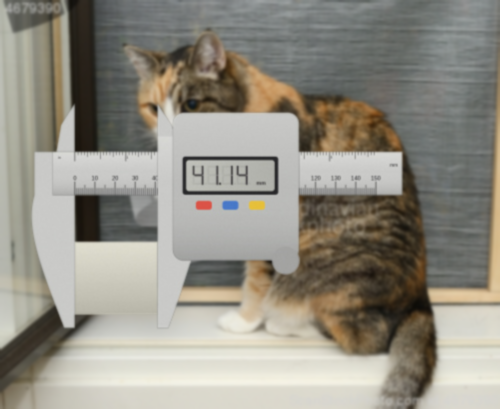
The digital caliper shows 41.14 mm
